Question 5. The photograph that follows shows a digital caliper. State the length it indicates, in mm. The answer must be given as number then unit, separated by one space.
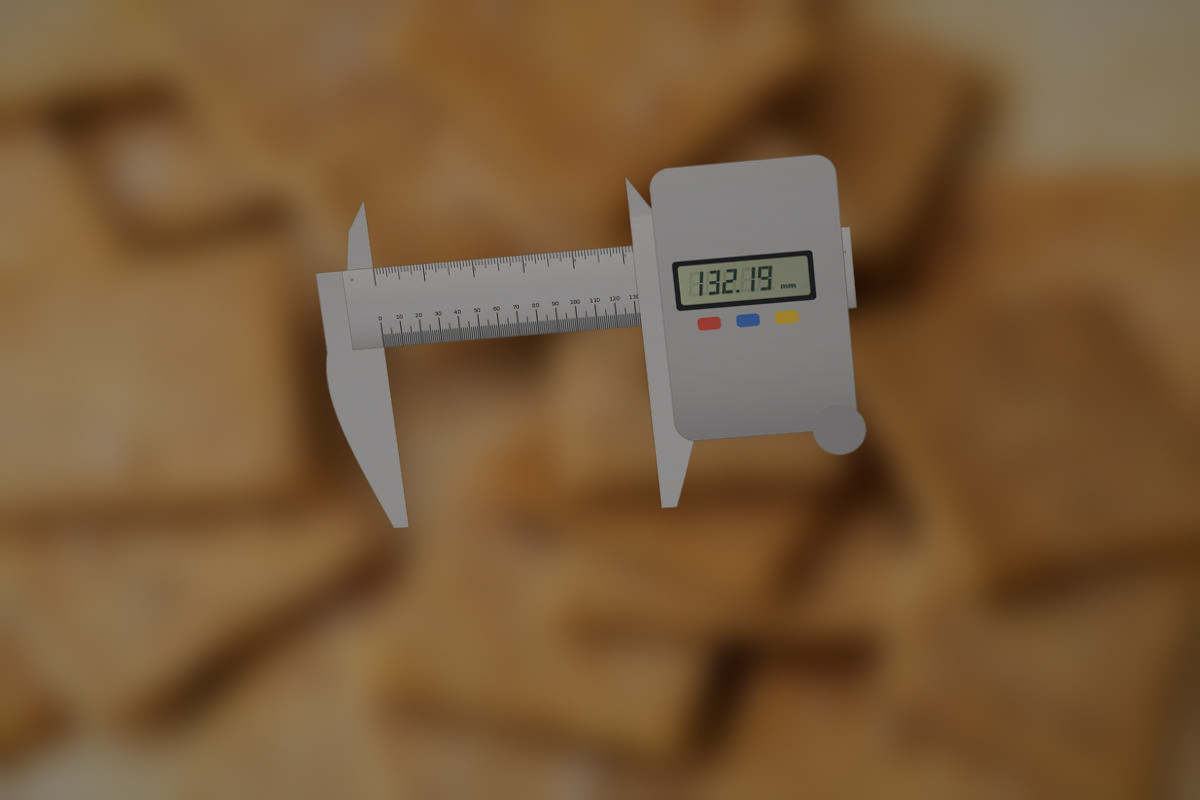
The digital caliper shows 132.19 mm
